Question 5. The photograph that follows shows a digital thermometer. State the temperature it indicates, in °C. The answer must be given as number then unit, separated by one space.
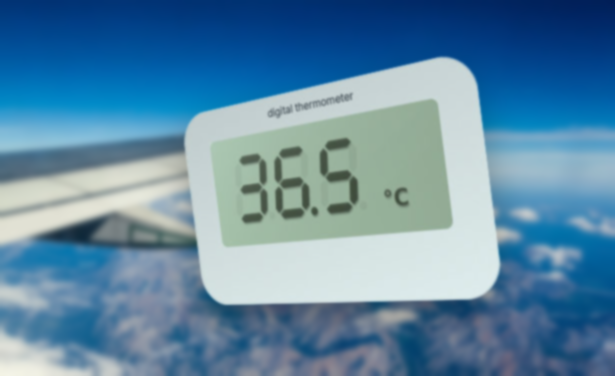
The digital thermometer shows 36.5 °C
